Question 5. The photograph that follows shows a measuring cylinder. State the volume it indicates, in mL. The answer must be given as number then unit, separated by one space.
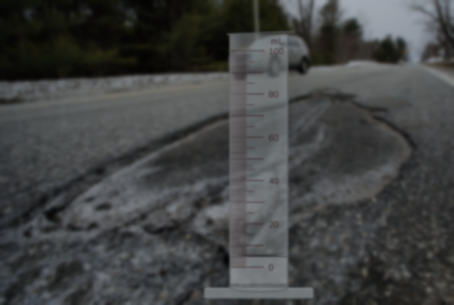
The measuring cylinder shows 5 mL
